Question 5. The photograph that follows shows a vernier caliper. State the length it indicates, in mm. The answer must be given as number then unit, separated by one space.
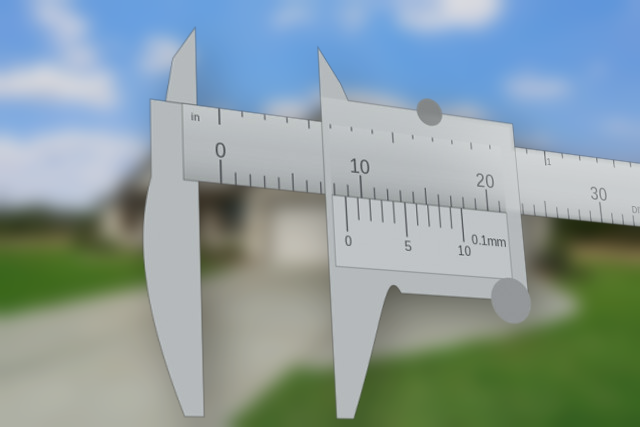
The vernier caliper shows 8.8 mm
